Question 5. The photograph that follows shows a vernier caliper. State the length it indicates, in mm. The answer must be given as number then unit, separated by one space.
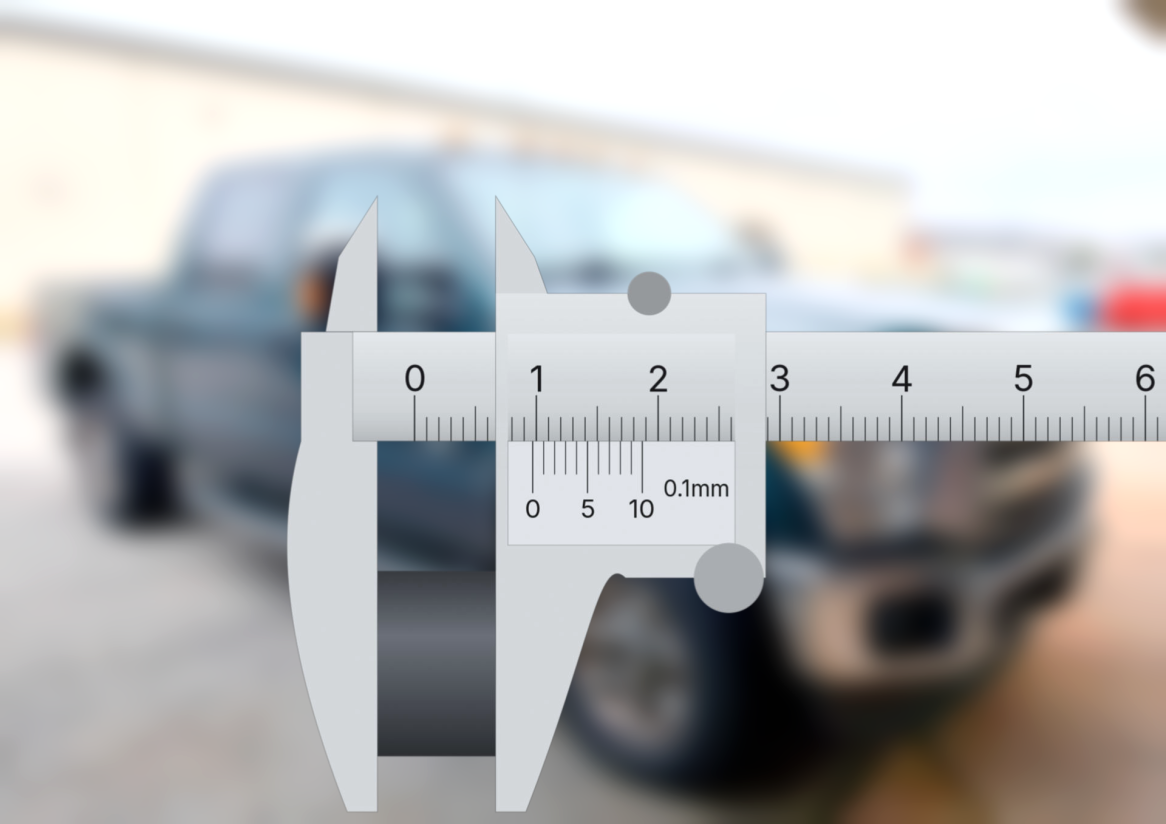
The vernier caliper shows 9.7 mm
